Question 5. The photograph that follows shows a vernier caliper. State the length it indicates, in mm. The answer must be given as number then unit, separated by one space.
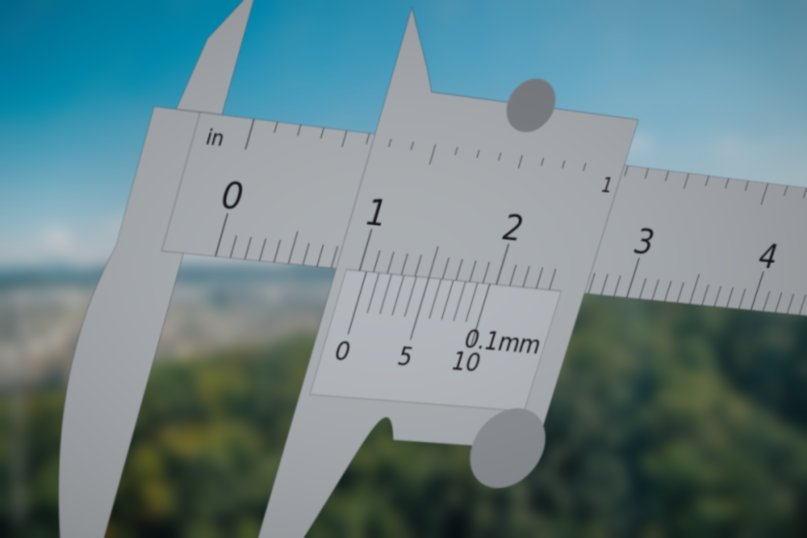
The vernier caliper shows 10.5 mm
